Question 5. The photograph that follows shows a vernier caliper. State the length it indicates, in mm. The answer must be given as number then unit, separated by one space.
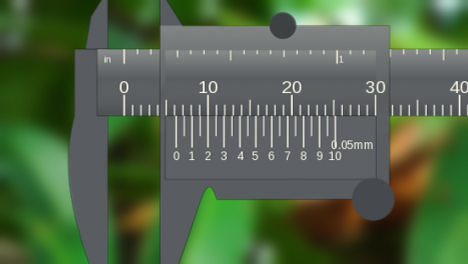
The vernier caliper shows 6.2 mm
